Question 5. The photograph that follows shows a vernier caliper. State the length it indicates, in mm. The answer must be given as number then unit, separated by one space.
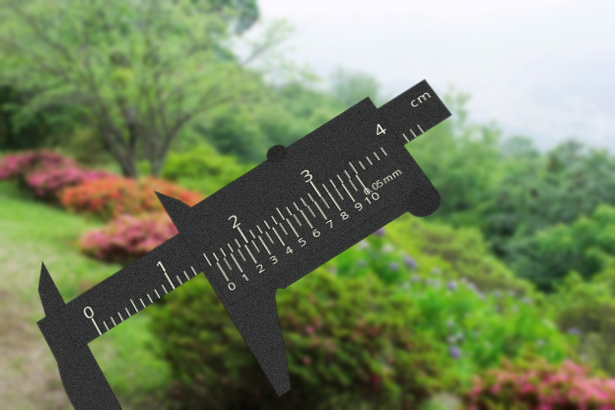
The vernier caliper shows 15.8 mm
